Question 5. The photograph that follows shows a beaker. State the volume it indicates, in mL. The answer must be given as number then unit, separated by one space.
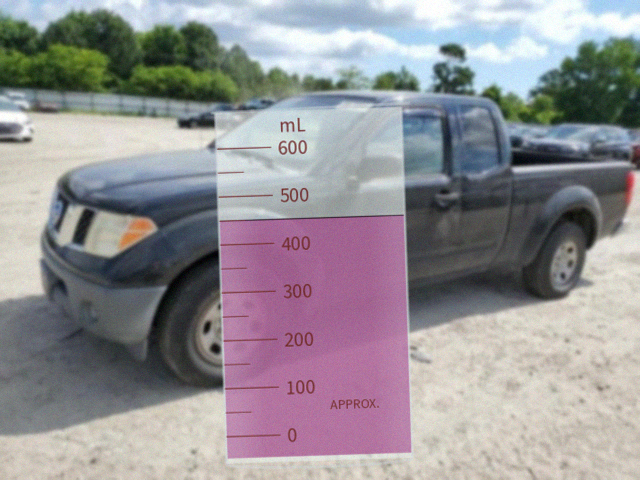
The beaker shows 450 mL
